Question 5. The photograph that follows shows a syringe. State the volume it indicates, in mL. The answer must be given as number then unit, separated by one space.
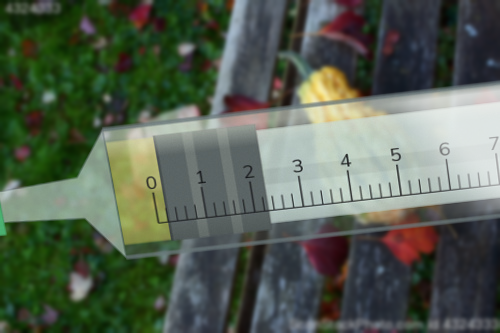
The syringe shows 0.2 mL
